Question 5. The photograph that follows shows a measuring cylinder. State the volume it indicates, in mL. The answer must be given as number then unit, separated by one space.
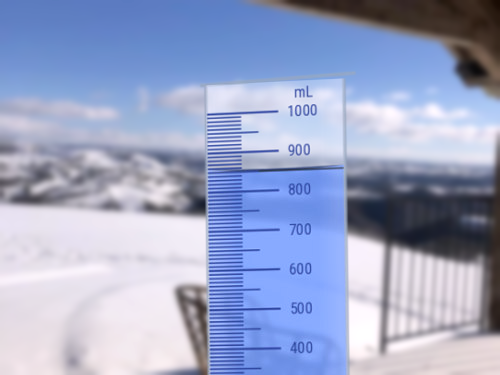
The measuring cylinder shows 850 mL
